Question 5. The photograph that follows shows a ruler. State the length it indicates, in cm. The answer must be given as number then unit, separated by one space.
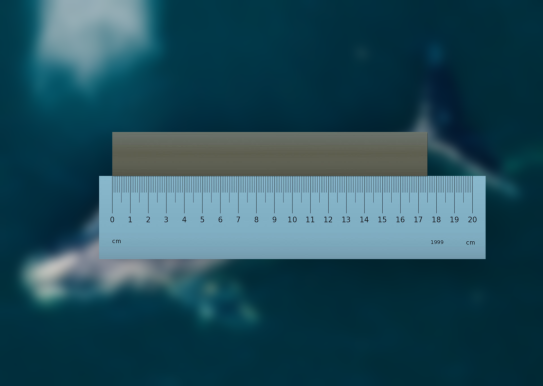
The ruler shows 17.5 cm
